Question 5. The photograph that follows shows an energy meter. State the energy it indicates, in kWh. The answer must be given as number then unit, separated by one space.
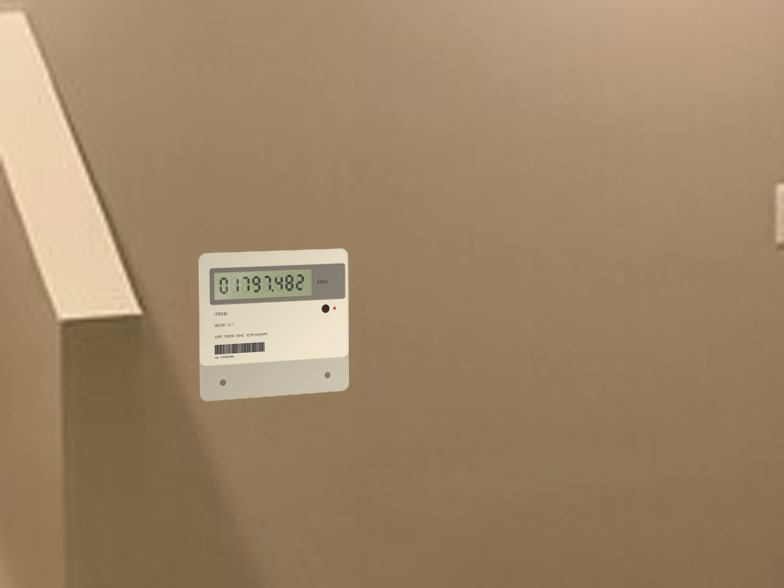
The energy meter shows 1797.482 kWh
